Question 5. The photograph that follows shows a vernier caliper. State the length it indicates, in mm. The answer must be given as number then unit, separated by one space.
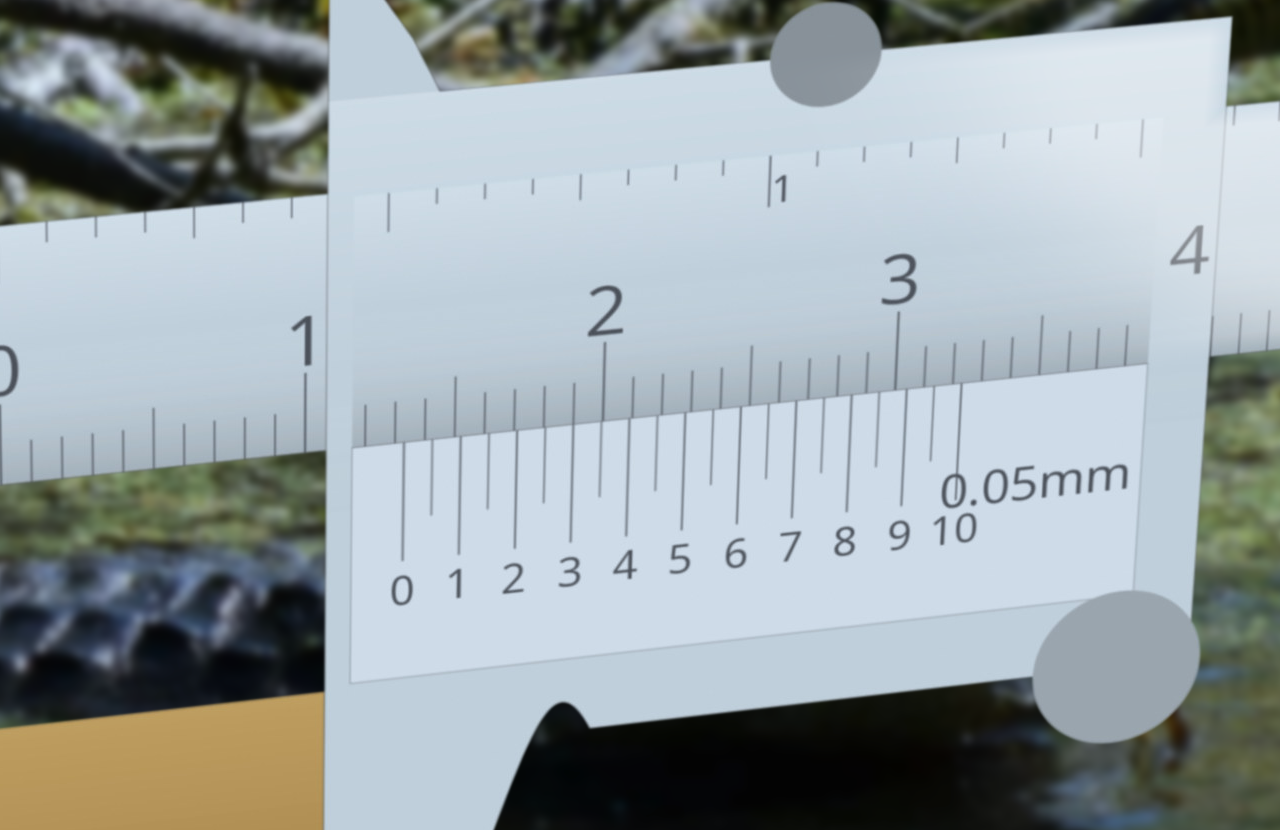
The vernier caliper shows 13.3 mm
